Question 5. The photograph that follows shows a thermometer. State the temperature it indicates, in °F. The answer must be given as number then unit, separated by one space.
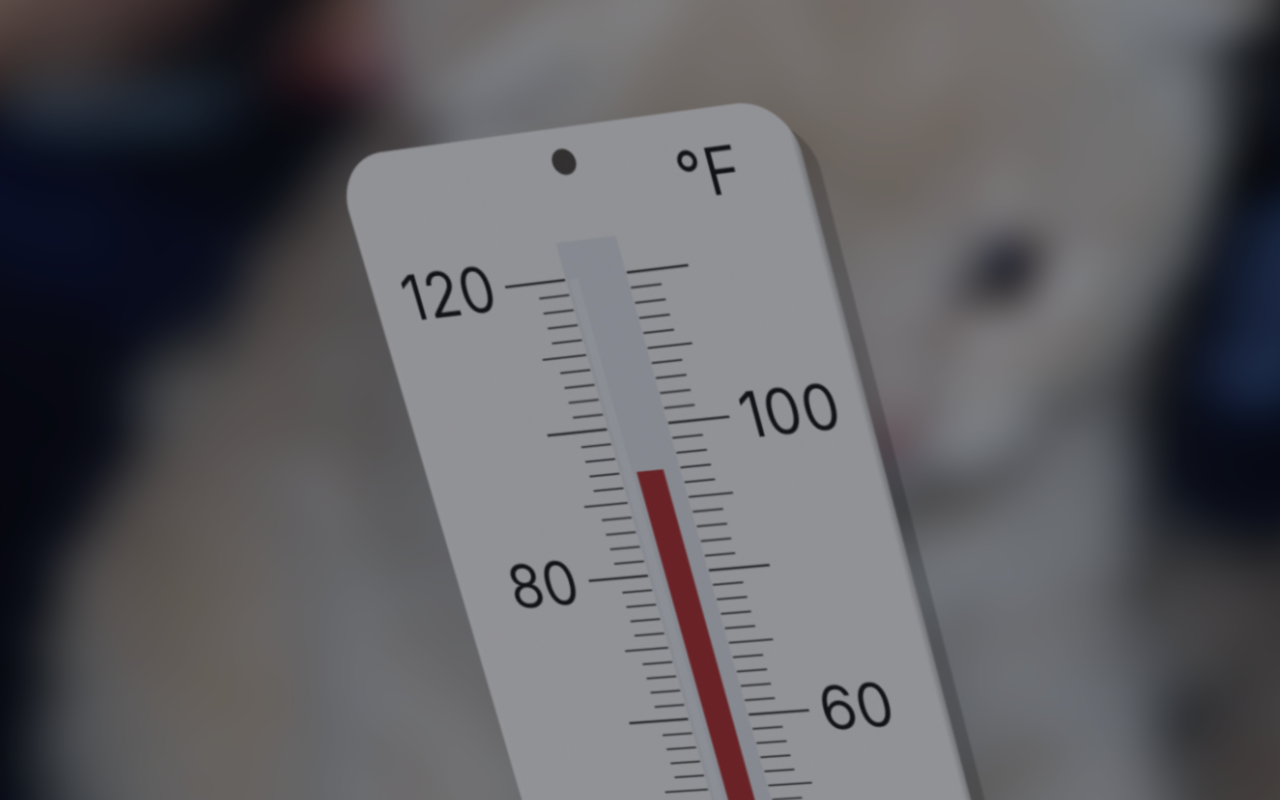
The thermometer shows 94 °F
